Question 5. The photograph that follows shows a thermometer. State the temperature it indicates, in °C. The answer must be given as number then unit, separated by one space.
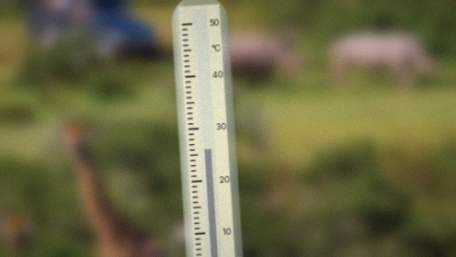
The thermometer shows 26 °C
